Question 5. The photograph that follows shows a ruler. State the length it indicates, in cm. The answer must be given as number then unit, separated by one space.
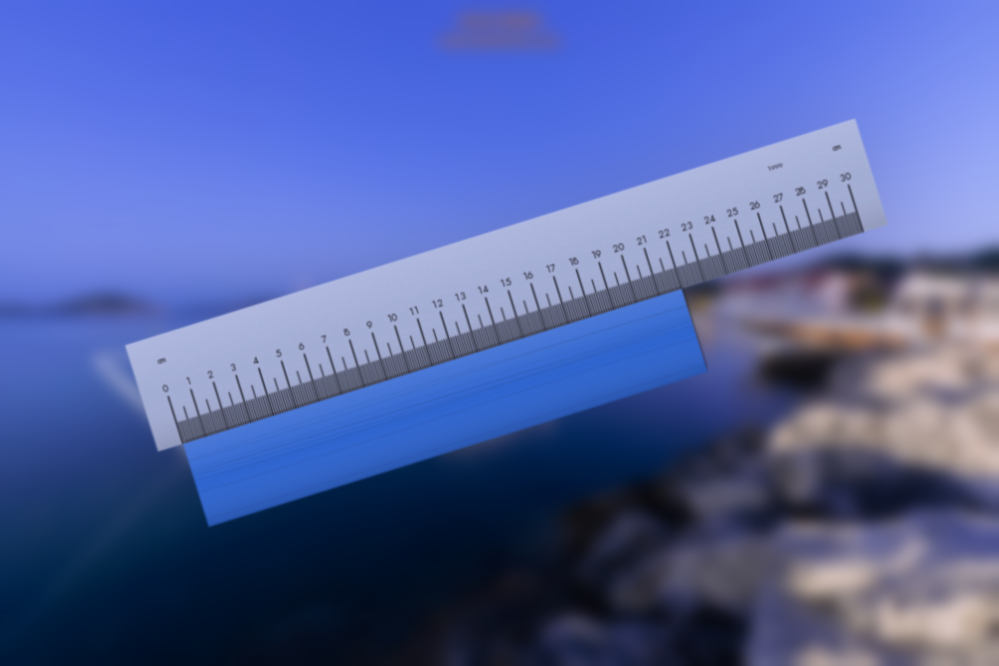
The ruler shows 22 cm
